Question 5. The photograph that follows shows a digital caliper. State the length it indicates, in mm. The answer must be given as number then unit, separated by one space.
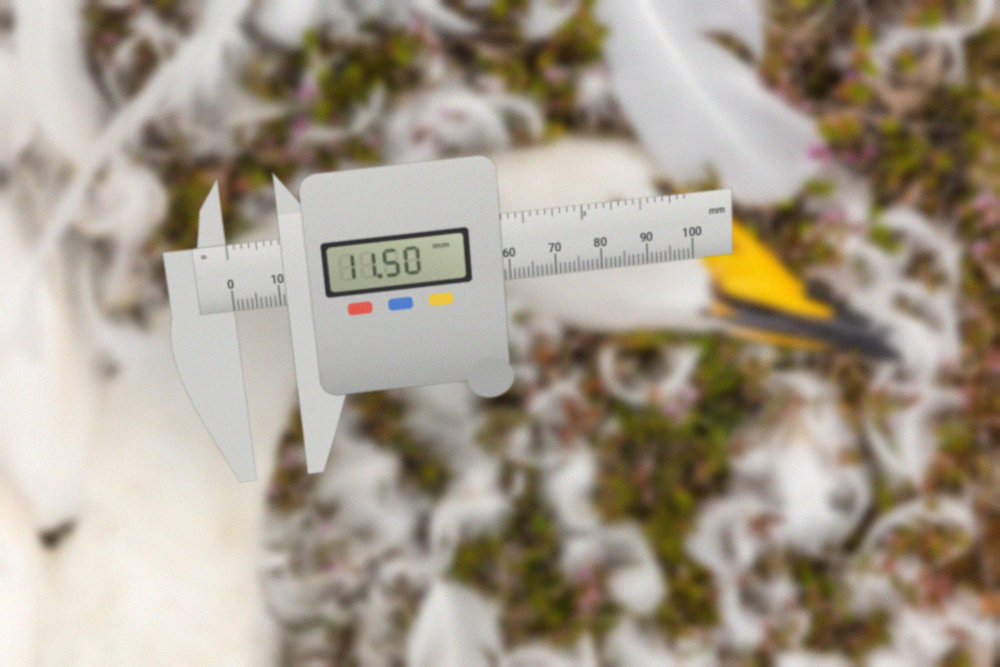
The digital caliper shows 11.50 mm
